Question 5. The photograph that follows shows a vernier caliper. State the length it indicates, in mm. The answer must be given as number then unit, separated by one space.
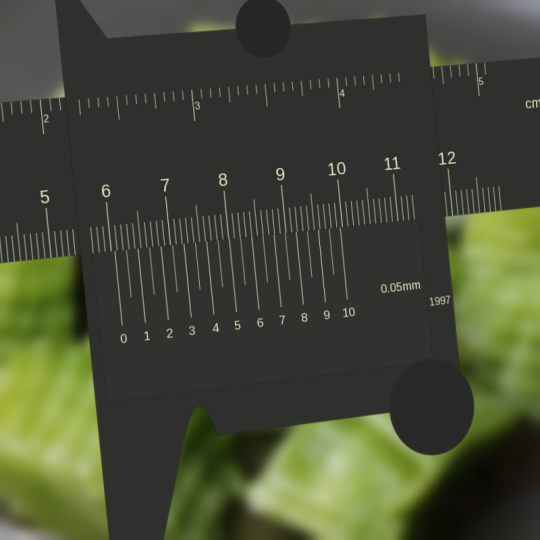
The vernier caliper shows 60.6 mm
